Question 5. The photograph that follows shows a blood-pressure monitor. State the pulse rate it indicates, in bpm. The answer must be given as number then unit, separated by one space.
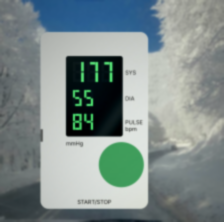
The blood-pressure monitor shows 84 bpm
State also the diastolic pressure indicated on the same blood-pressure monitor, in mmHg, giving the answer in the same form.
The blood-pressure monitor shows 55 mmHg
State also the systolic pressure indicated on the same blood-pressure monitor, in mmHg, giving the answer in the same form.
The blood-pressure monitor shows 177 mmHg
